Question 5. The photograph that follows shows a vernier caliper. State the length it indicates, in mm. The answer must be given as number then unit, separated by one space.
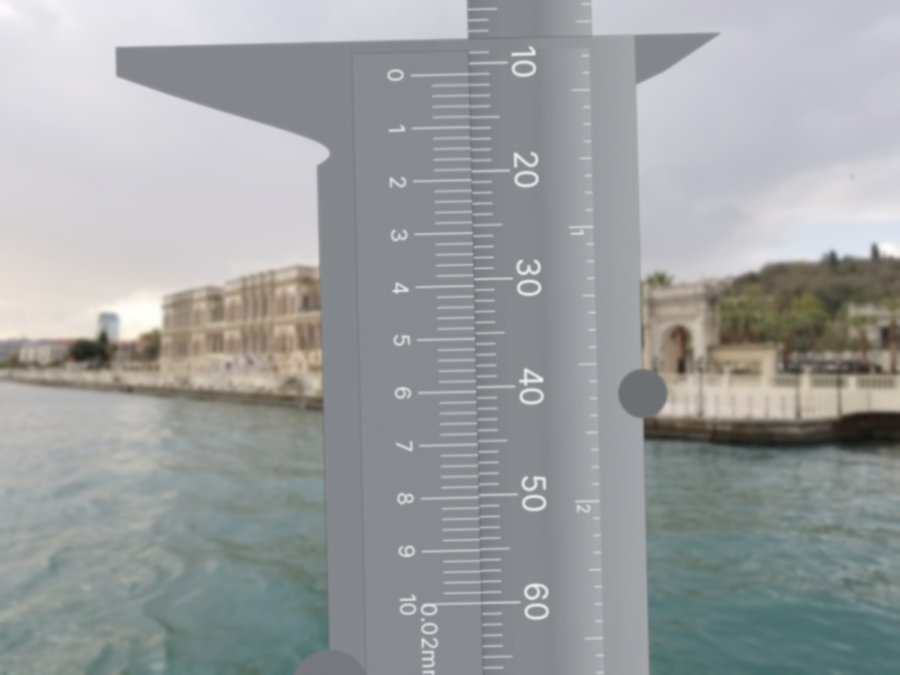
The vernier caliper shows 11.0 mm
